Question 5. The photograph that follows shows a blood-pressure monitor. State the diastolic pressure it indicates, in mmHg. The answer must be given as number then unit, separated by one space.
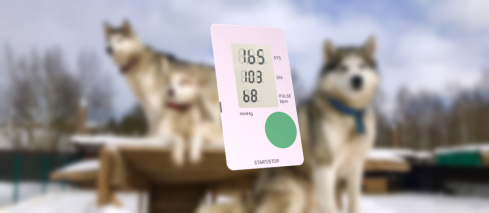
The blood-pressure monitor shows 103 mmHg
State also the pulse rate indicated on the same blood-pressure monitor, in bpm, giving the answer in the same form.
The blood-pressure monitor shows 68 bpm
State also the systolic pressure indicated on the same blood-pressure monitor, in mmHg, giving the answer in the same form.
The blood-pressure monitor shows 165 mmHg
